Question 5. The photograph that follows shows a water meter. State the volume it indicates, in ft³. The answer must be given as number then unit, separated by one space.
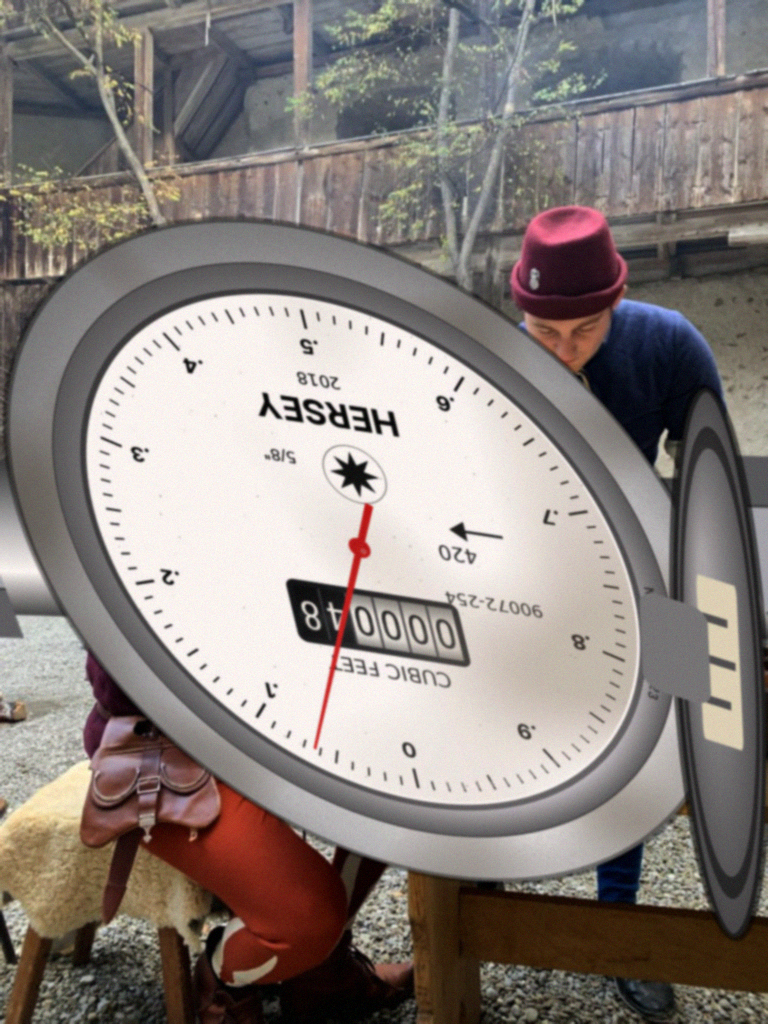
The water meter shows 48.06 ft³
